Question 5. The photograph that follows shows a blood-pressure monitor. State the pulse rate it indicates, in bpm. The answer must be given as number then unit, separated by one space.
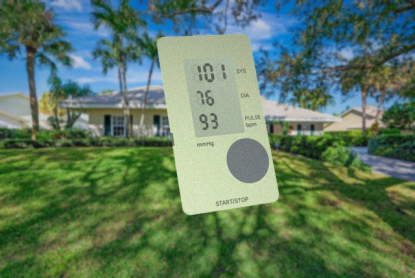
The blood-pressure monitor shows 93 bpm
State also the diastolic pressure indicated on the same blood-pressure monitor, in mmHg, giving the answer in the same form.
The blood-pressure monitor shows 76 mmHg
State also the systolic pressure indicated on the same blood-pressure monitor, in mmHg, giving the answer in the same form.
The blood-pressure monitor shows 101 mmHg
